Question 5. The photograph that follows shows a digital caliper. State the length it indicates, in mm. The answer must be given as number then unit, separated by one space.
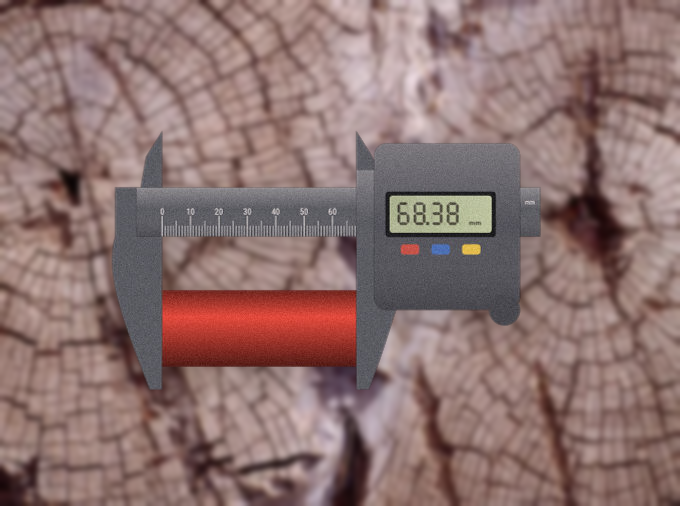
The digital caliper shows 68.38 mm
